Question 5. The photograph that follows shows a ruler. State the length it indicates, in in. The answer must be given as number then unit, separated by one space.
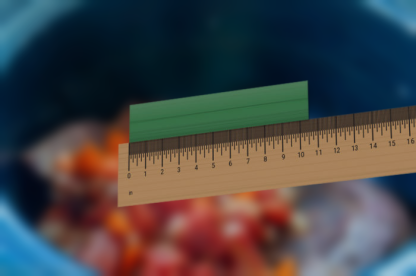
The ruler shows 10.5 in
